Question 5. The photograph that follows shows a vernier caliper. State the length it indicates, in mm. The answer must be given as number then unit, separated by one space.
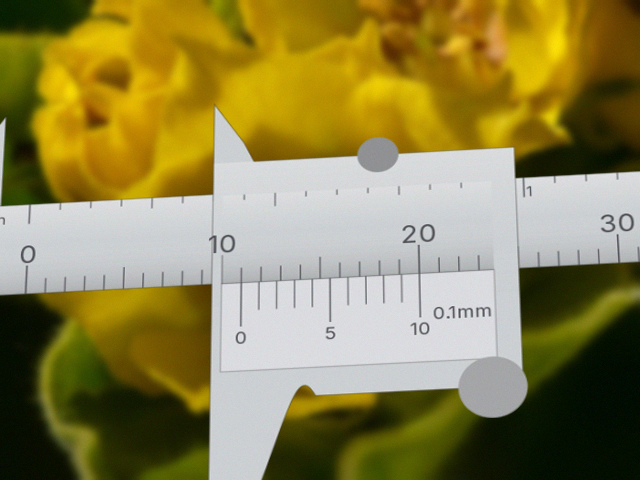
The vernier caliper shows 11.0 mm
